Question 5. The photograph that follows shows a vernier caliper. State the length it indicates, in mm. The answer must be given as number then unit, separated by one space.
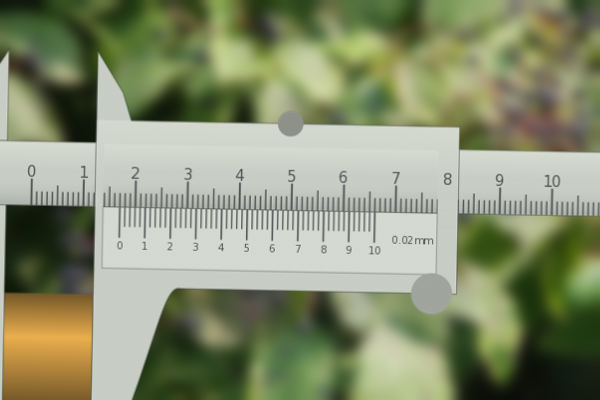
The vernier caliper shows 17.0 mm
